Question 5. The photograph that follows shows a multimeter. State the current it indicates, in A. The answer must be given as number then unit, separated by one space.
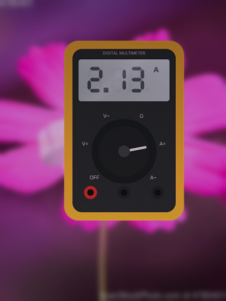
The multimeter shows 2.13 A
